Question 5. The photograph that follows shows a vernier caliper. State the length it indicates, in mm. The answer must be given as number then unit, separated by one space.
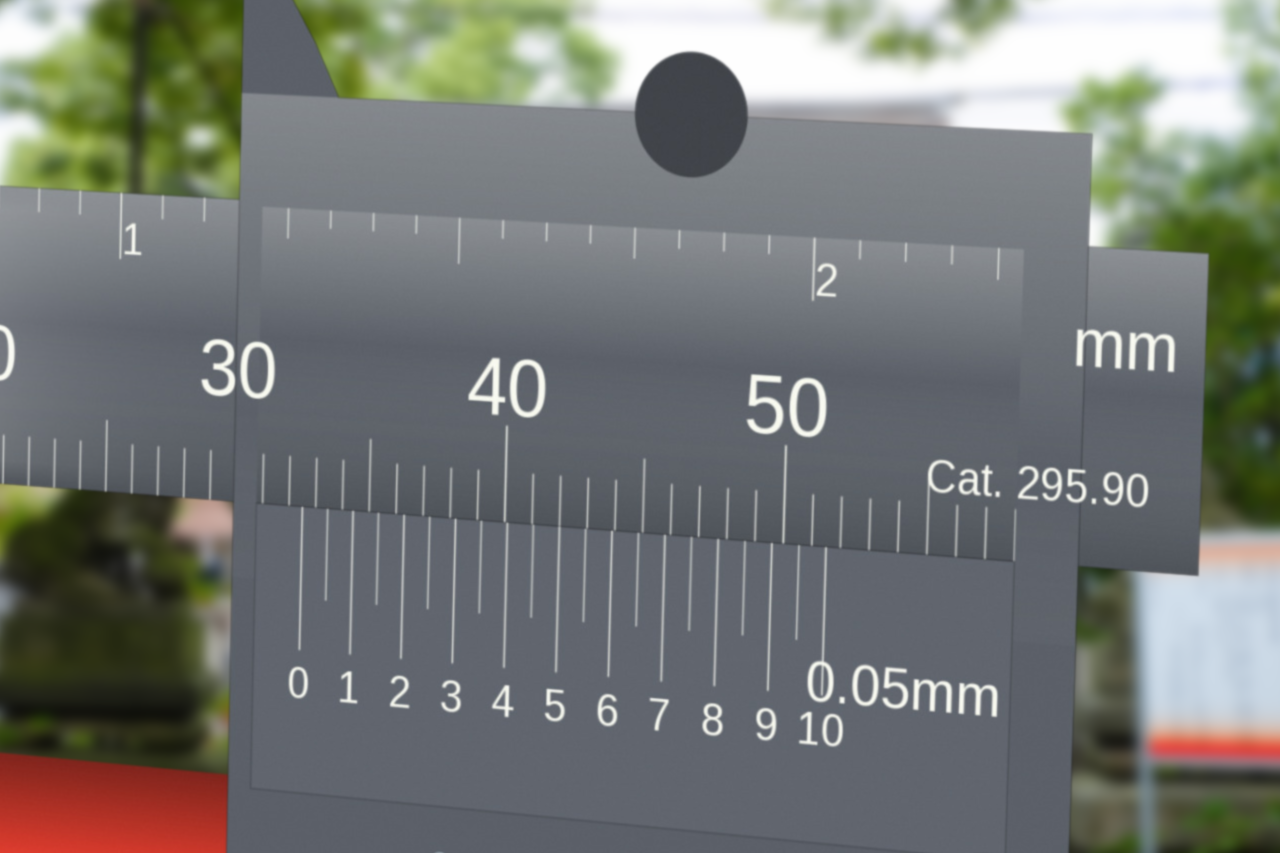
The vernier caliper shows 32.5 mm
